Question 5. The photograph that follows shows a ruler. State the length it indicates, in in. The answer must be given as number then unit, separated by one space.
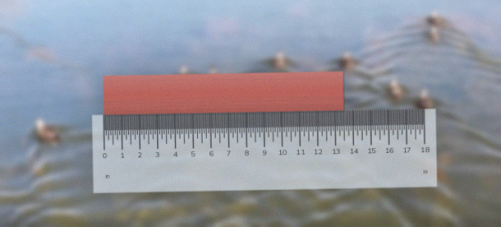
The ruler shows 13.5 in
